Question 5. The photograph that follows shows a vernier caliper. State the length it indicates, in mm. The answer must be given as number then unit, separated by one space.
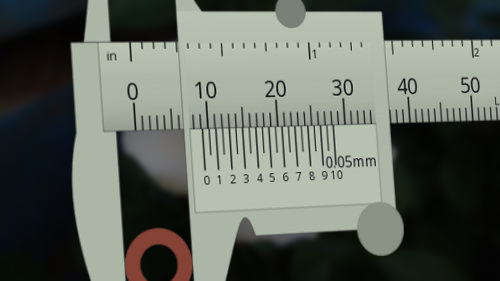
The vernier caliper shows 9.2 mm
